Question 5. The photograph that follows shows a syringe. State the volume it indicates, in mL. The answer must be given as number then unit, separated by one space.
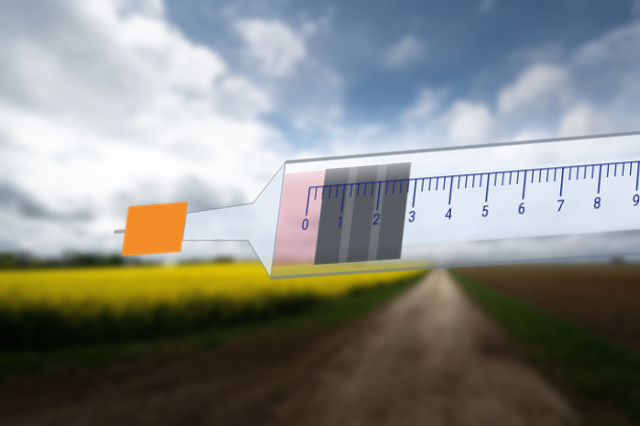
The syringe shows 0.4 mL
